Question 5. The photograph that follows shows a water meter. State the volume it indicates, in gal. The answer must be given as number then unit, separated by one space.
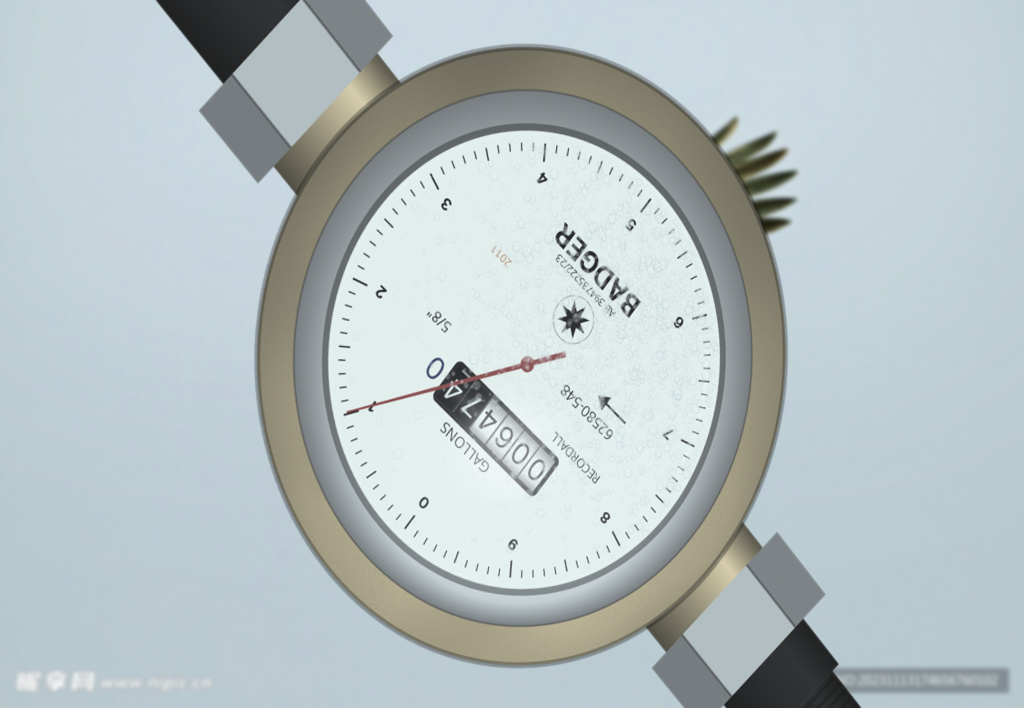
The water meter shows 64741.0 gal
